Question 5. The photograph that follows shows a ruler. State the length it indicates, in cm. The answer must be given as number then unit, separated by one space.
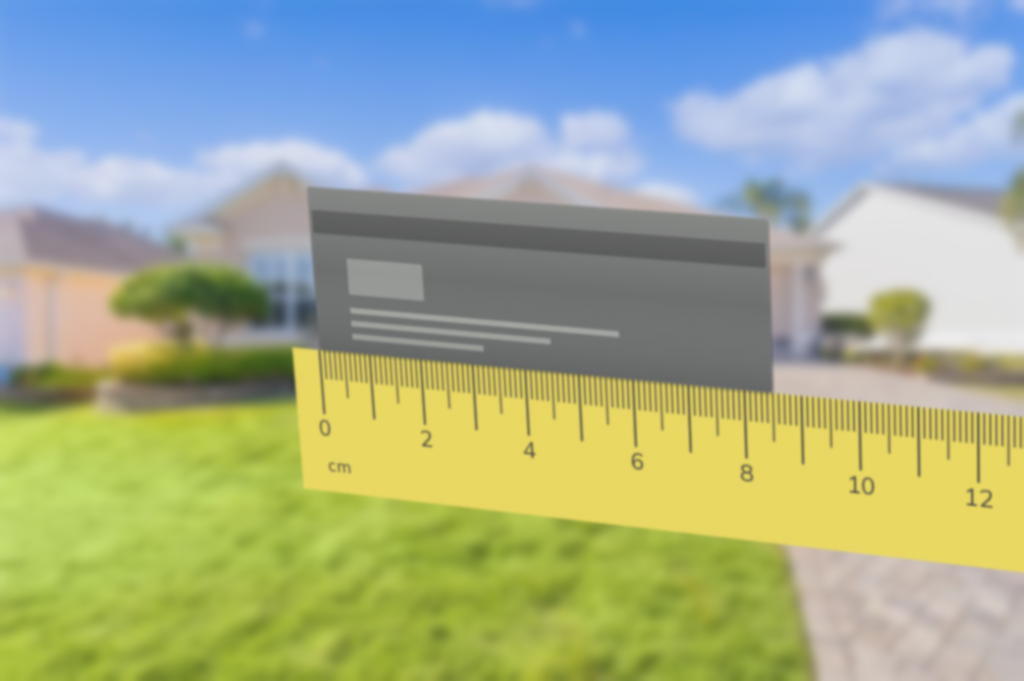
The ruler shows 8.5 cm
